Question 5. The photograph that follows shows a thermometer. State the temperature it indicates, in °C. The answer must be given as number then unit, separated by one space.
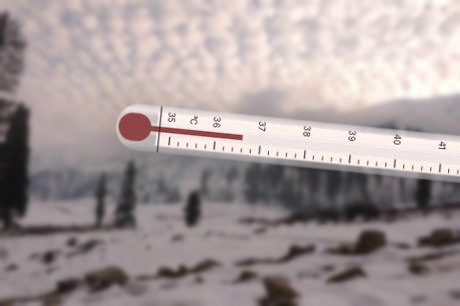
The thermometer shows 36.6 °C
